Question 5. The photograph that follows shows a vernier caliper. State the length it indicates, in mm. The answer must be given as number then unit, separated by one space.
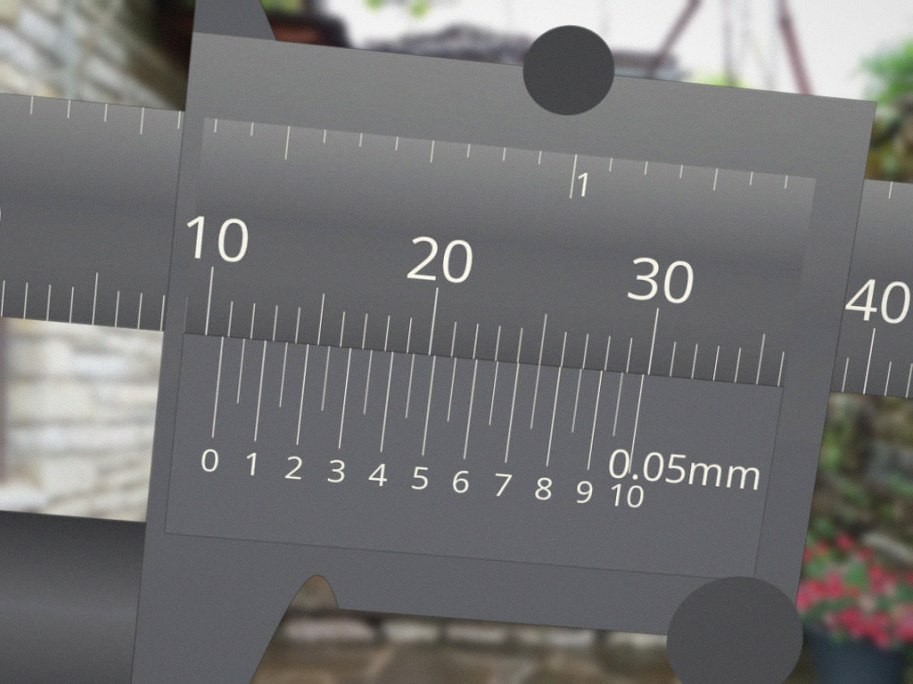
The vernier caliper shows 10.75 mm
